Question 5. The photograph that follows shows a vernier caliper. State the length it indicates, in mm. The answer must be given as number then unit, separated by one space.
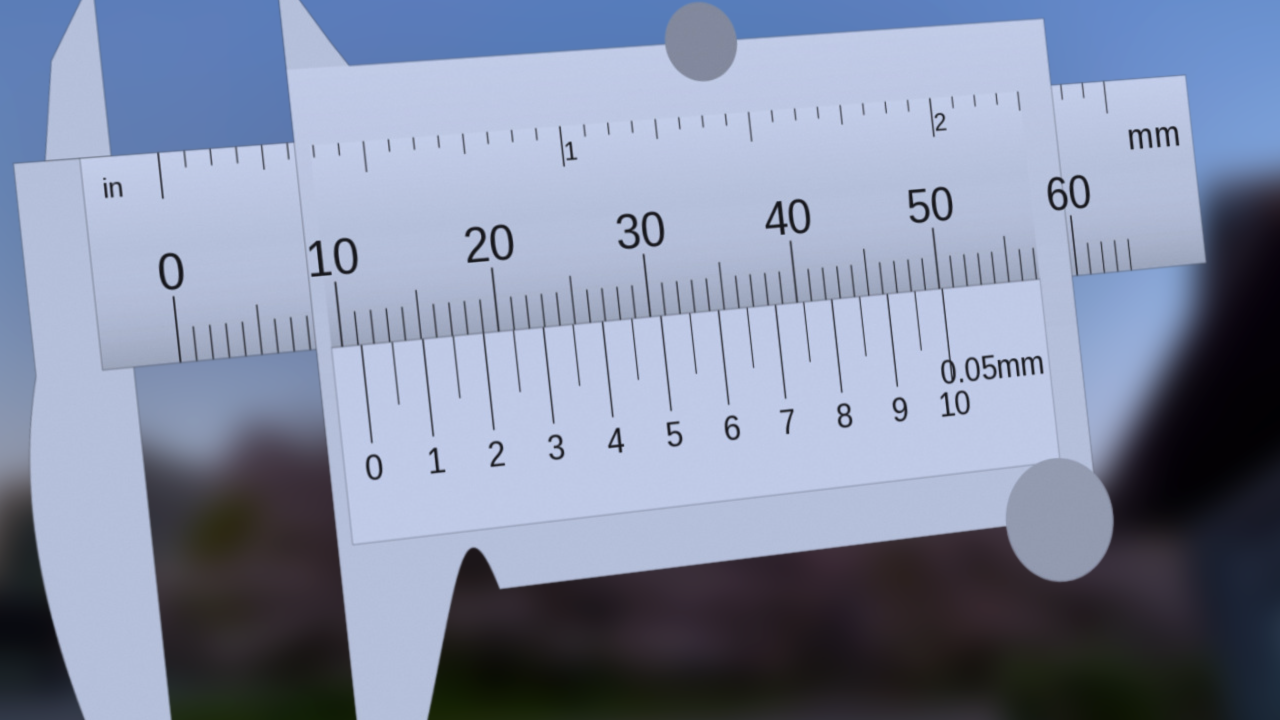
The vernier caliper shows 11.2 mm
